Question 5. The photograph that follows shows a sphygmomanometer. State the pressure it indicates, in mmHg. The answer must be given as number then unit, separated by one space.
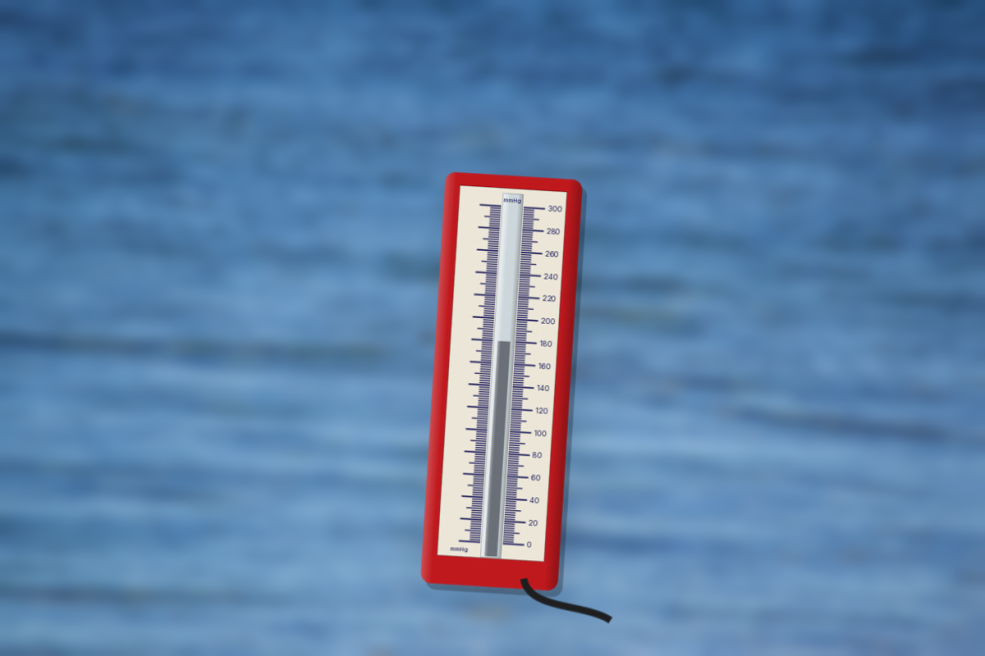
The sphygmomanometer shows 180 mmHg
